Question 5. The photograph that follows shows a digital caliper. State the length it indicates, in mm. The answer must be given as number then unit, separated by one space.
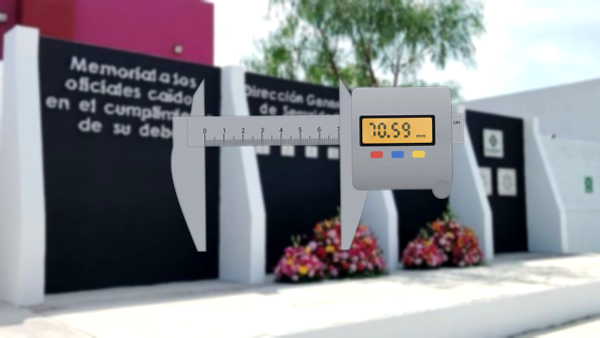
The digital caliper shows 70.59 mm
